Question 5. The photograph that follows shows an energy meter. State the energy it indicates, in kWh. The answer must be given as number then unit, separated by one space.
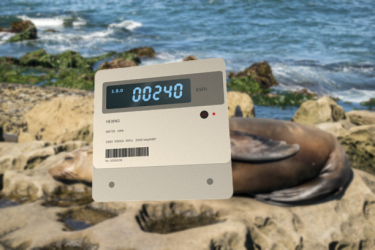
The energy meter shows 240 kWh
